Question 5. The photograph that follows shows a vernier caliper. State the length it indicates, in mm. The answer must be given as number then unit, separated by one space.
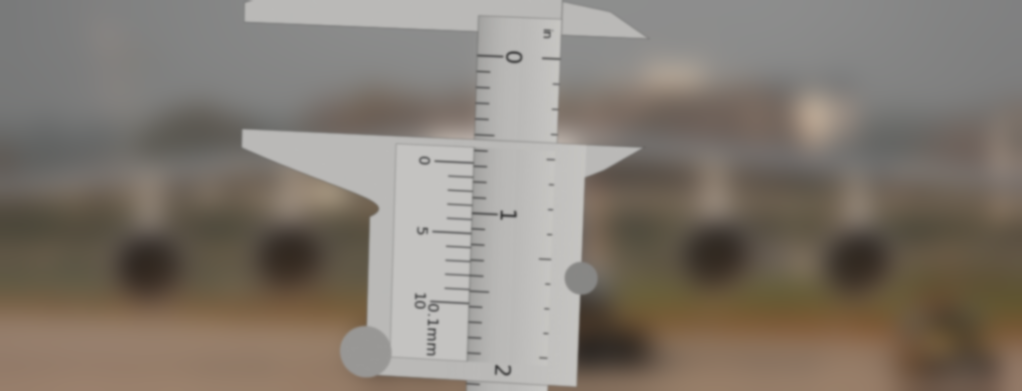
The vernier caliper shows 6.8 mm
